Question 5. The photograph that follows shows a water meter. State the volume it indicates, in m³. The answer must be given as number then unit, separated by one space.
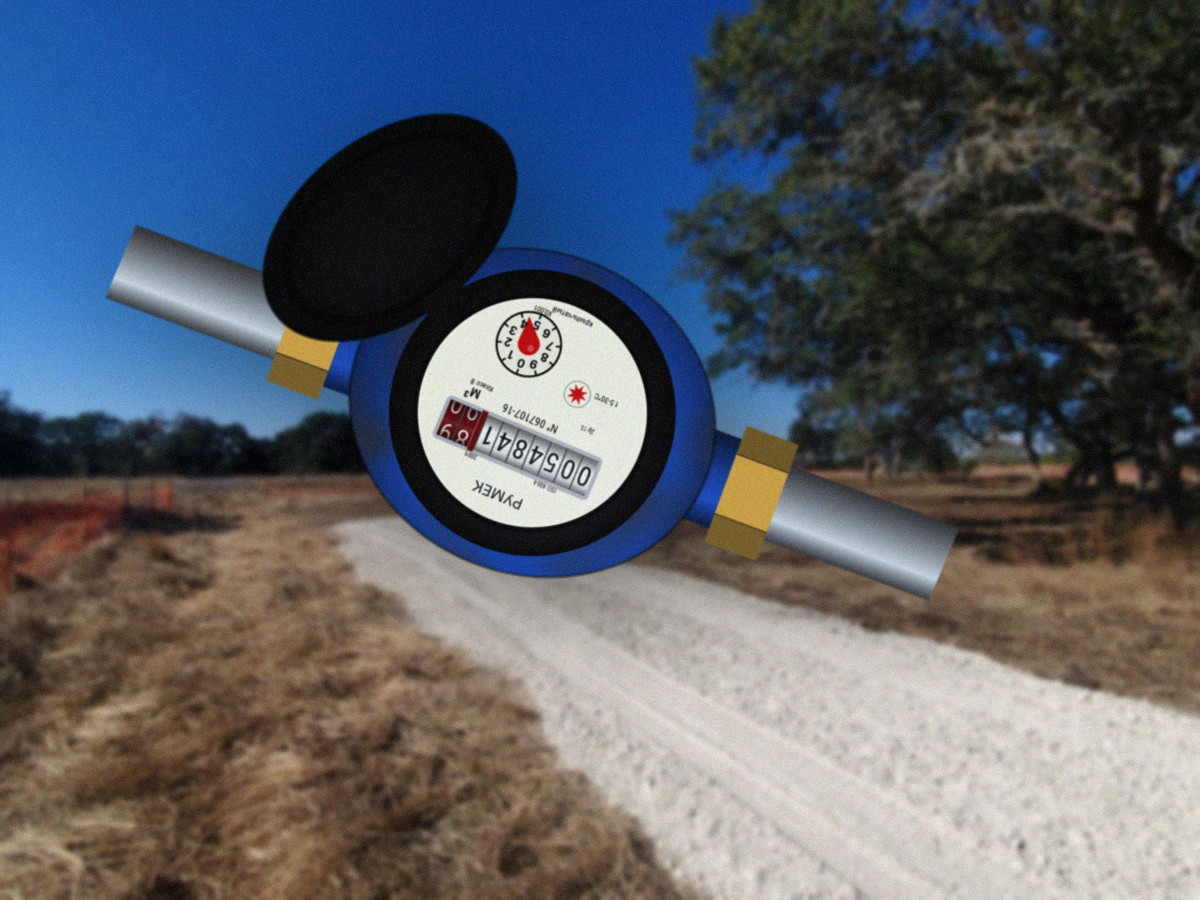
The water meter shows 54841.894 m³
